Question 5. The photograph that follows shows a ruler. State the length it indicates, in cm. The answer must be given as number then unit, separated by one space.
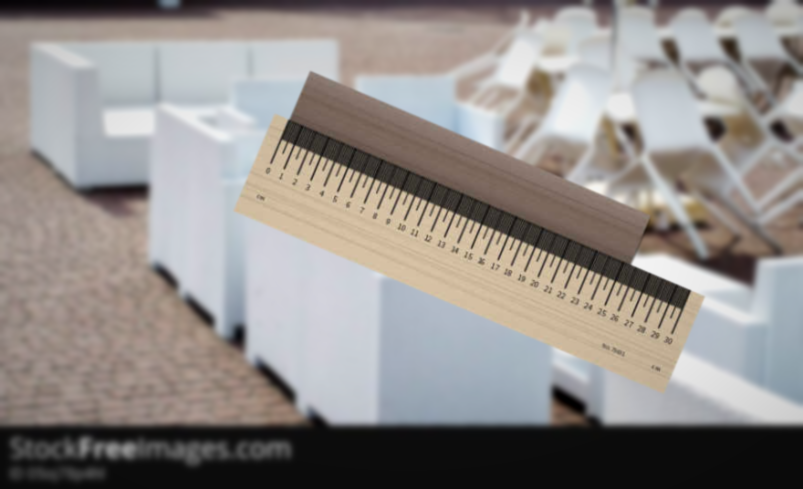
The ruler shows 25.5 cm
